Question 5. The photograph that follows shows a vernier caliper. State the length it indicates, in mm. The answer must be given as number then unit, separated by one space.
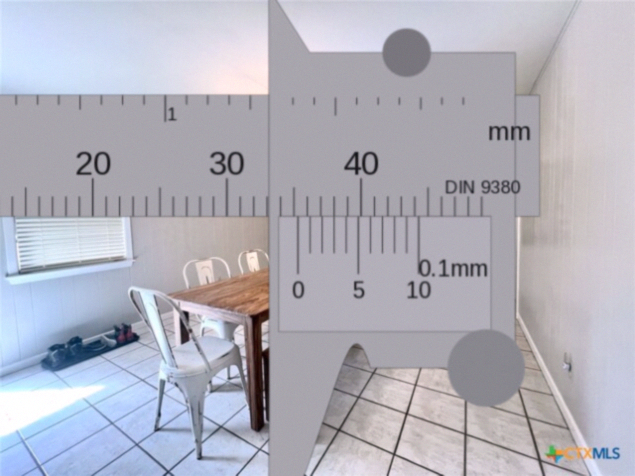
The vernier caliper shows 35.3 mm
